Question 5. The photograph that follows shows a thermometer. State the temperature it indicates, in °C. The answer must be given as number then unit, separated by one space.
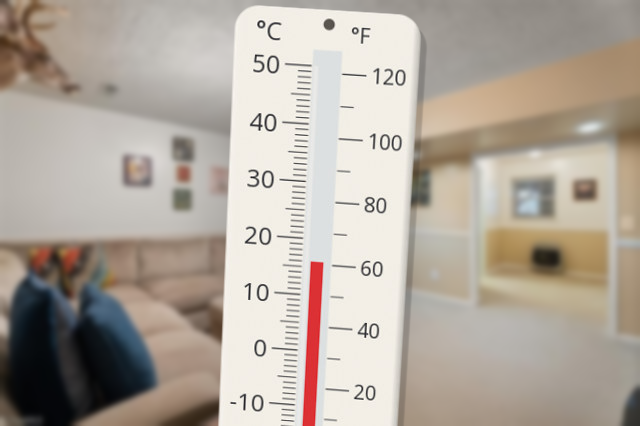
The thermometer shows 16 °C
